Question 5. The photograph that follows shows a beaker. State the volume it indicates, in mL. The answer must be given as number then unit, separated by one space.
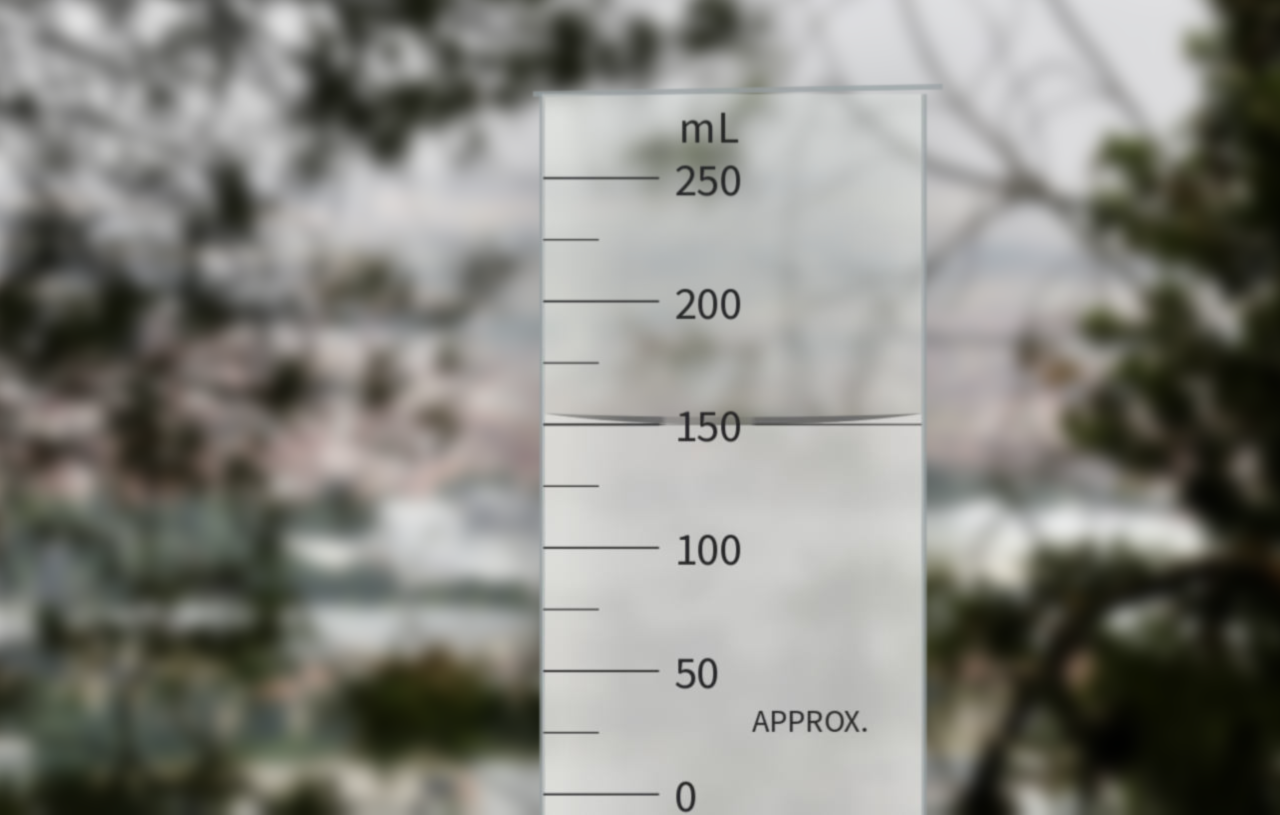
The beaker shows 150 mL
